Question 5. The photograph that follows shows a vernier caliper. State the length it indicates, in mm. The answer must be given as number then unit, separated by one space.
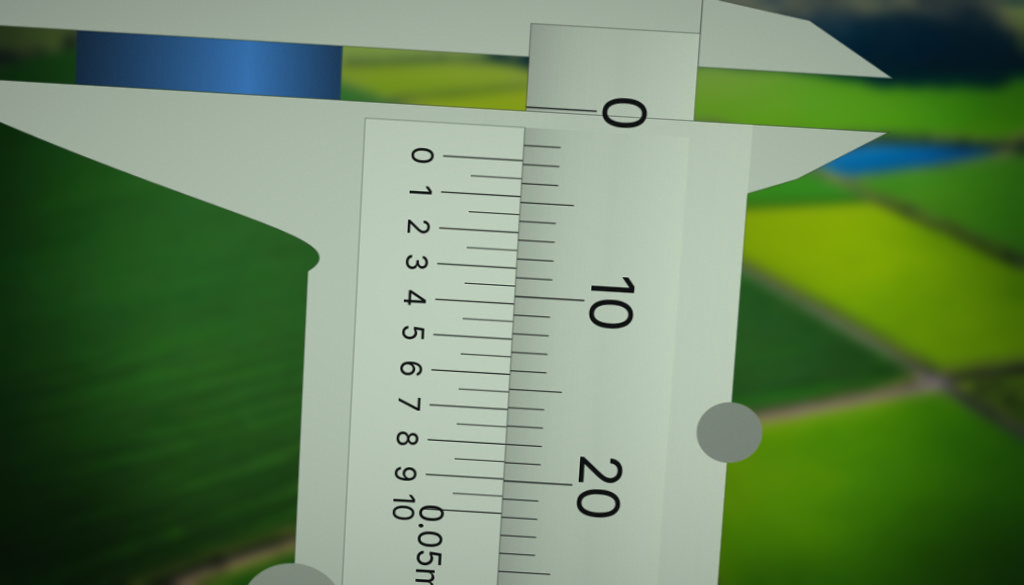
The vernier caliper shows 2.8 mm
